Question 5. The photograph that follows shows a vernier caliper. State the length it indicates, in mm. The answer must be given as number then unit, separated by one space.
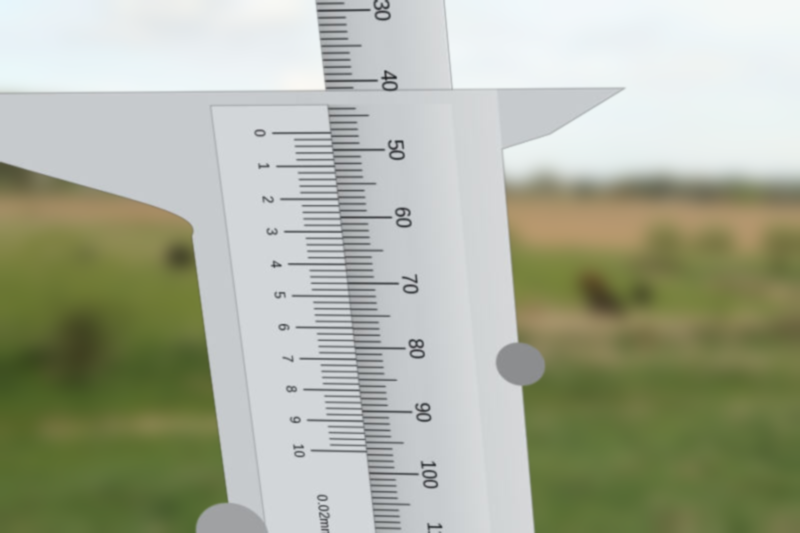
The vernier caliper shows 47.5 mm
